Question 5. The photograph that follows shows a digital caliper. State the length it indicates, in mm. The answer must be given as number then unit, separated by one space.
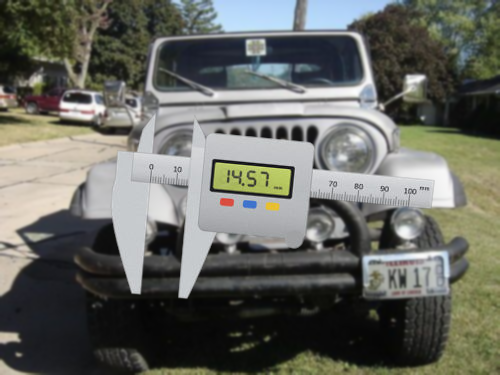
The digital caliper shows 14.57 mm
